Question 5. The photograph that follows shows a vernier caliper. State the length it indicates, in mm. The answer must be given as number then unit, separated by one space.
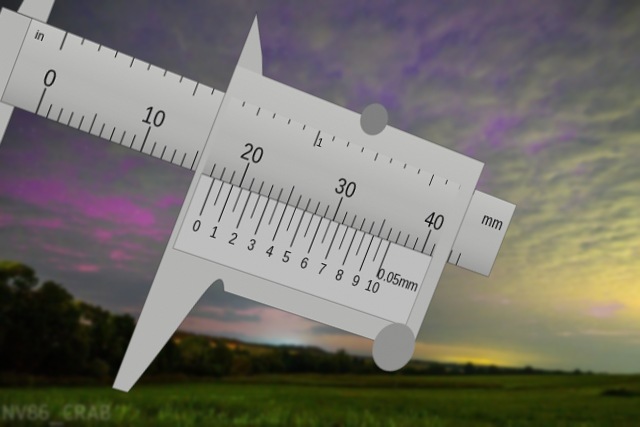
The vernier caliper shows 17.4 mm
